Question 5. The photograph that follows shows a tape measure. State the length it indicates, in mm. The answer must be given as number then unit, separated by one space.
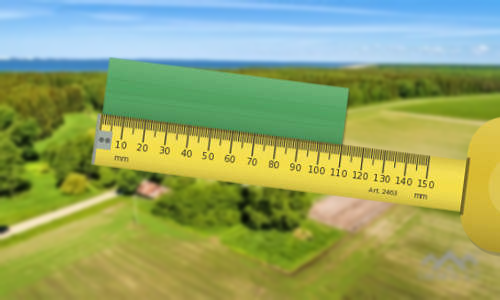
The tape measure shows 110 mm
